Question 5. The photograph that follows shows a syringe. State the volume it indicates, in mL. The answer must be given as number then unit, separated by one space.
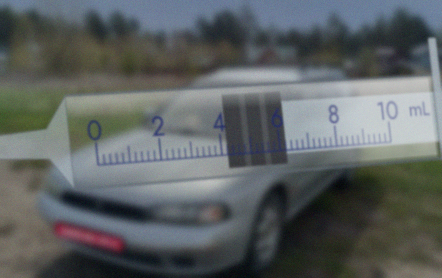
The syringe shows 4.2 mL
